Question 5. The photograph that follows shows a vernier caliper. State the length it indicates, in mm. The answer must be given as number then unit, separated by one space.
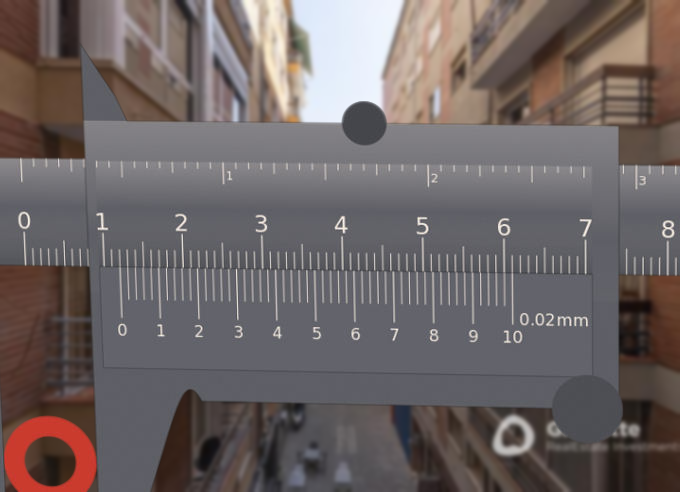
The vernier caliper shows 12.0 mm
